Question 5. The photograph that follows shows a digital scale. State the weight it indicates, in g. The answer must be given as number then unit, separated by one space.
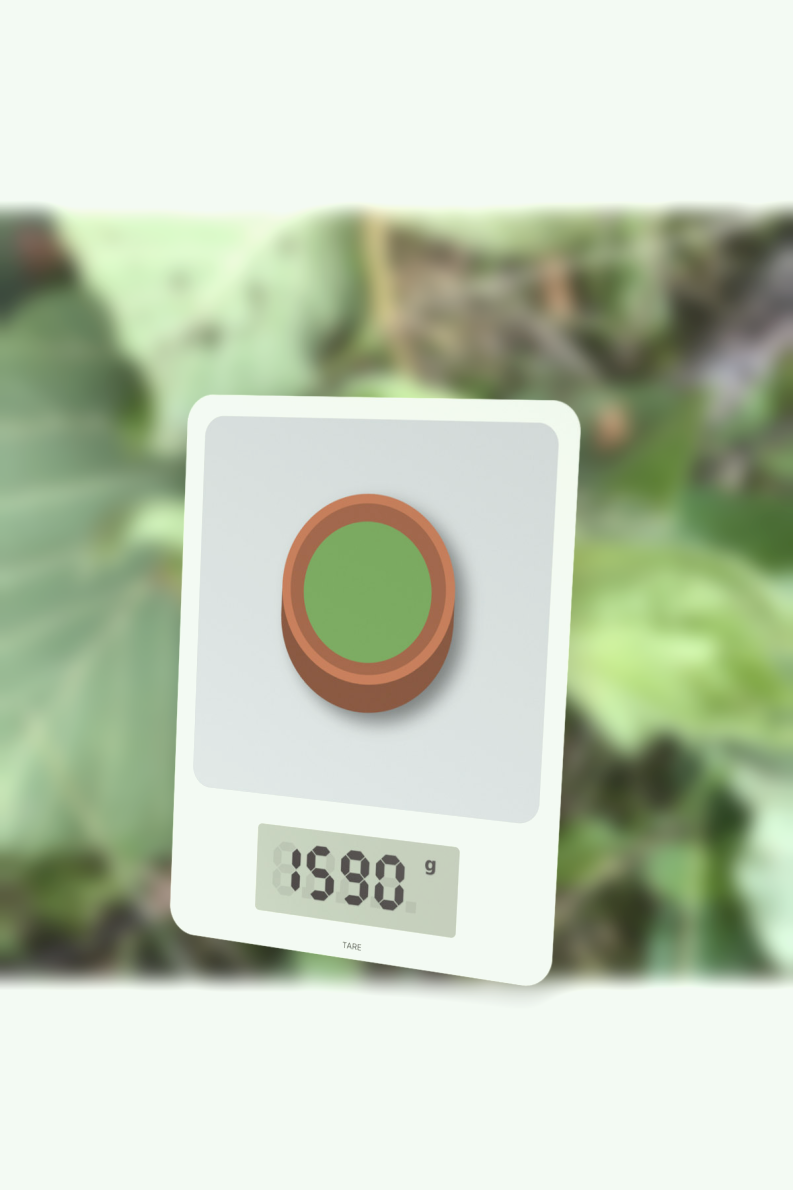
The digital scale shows 1590 g
